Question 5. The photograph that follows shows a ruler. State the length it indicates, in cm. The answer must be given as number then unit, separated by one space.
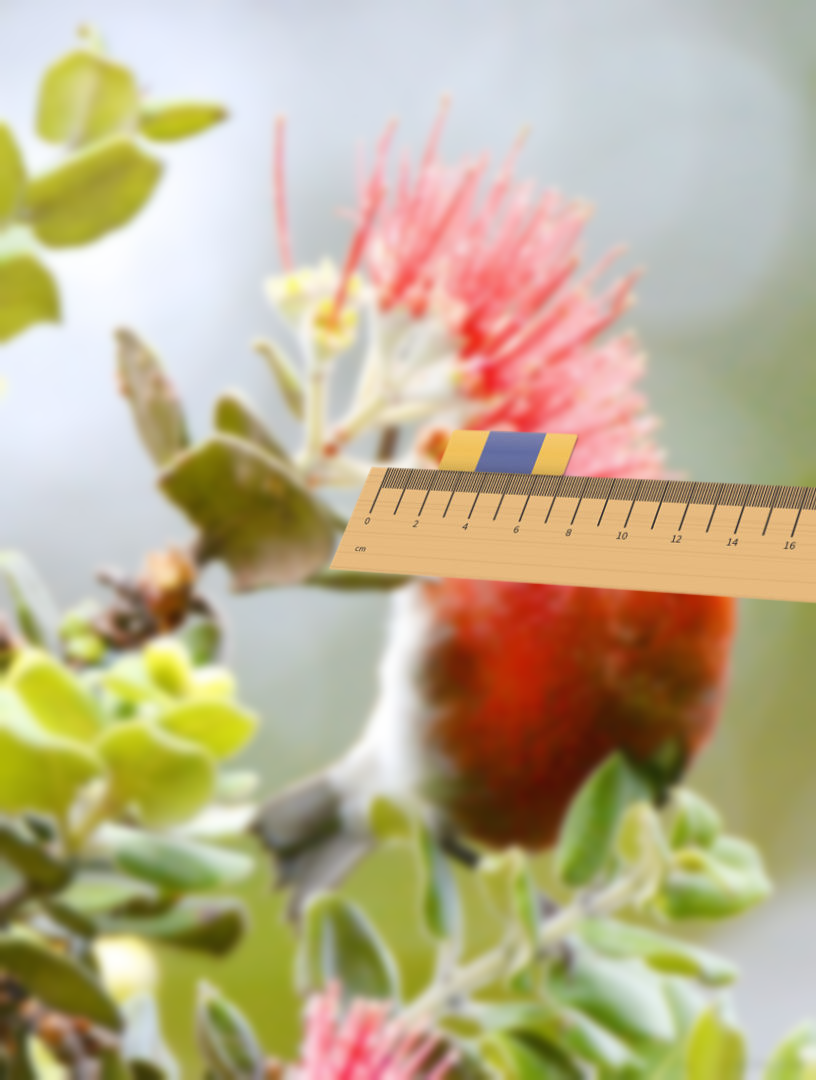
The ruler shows 5 cm
